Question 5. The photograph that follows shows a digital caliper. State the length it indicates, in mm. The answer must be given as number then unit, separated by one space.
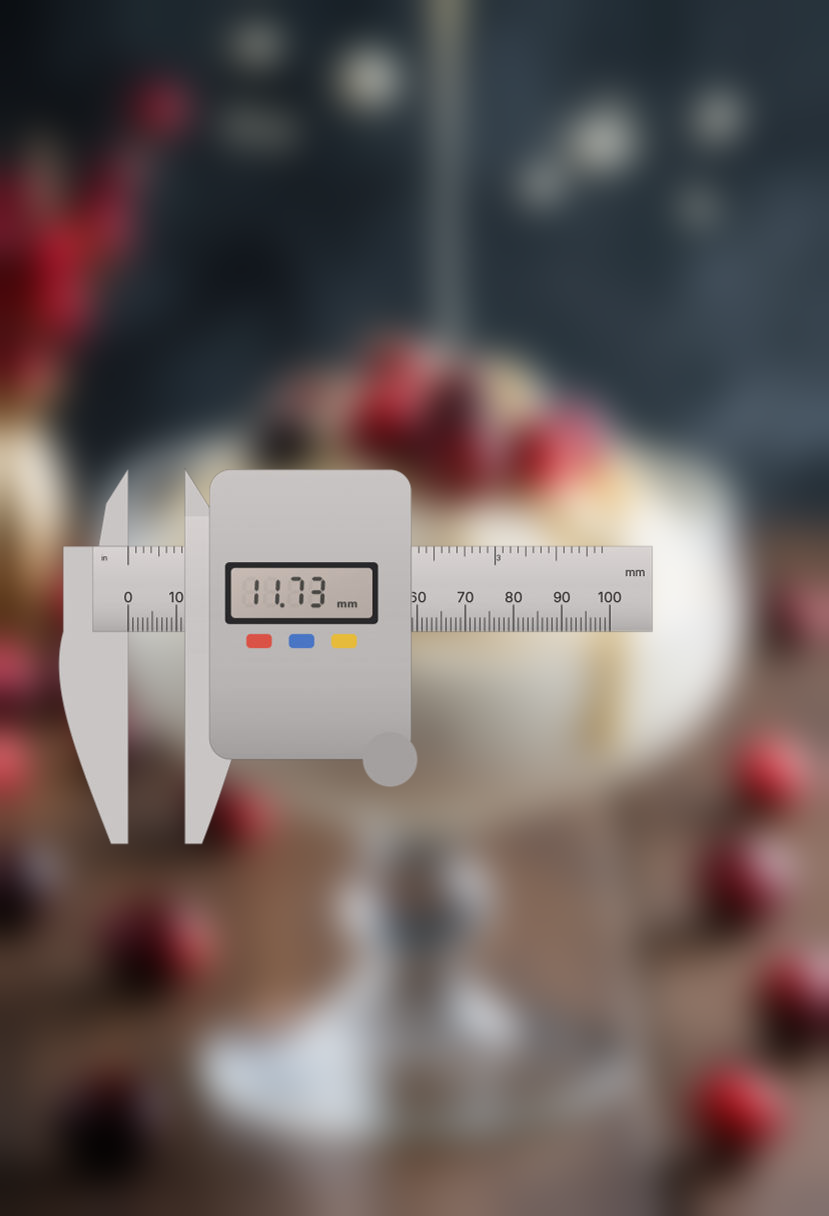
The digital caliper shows 11.73 mm
